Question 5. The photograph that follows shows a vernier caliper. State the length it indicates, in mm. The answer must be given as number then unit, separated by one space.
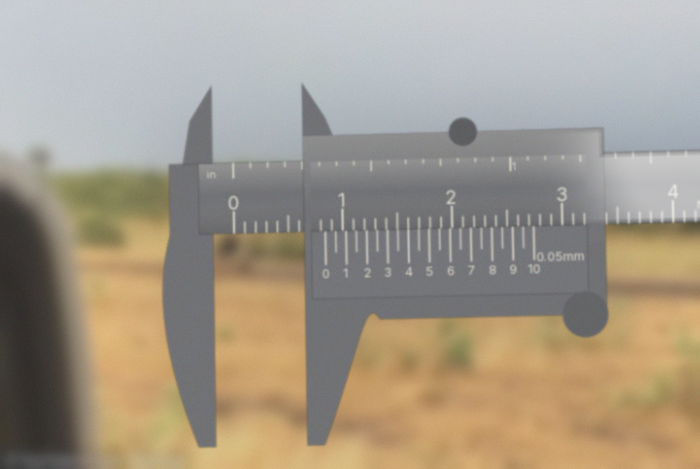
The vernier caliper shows 8.4 mm
